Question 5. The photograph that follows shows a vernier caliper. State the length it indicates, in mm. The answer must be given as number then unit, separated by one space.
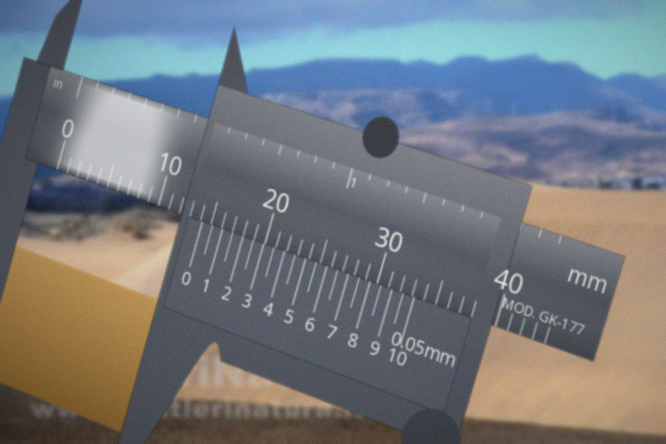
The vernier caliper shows 14.2 mm
